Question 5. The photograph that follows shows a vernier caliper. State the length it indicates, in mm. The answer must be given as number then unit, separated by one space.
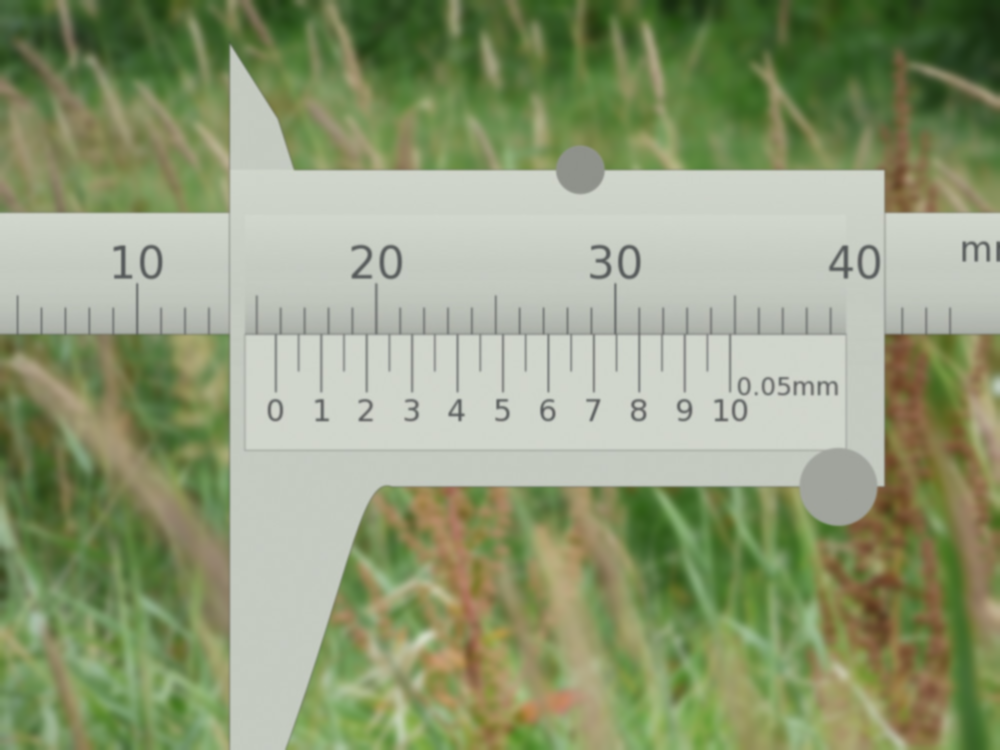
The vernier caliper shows 15.8 mm
